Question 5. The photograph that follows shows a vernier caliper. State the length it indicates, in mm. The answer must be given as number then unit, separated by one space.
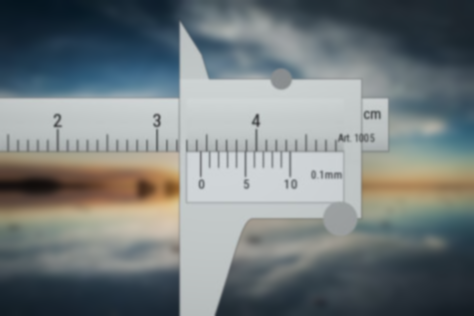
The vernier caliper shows 34.4 mm
